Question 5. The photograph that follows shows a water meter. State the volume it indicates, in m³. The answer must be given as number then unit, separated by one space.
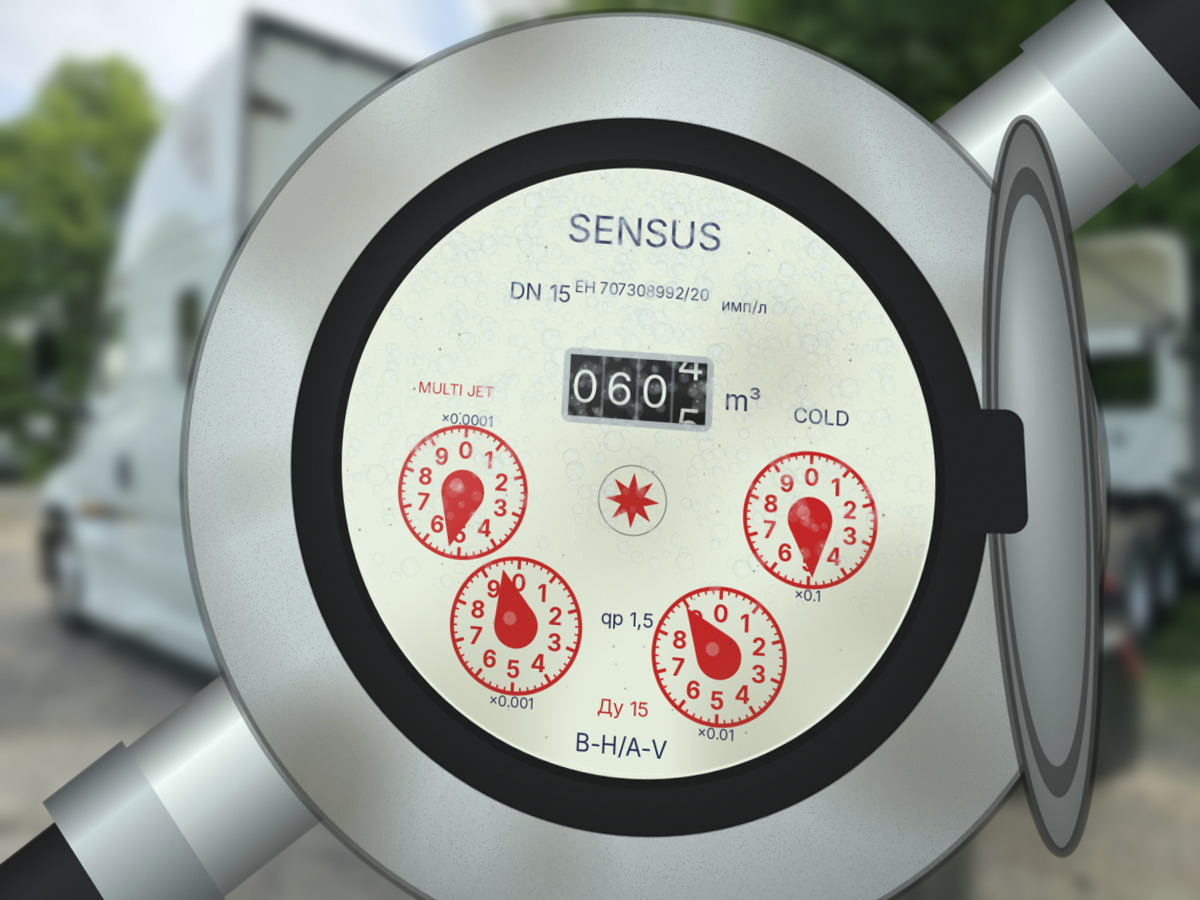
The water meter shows 604.4895 m³
